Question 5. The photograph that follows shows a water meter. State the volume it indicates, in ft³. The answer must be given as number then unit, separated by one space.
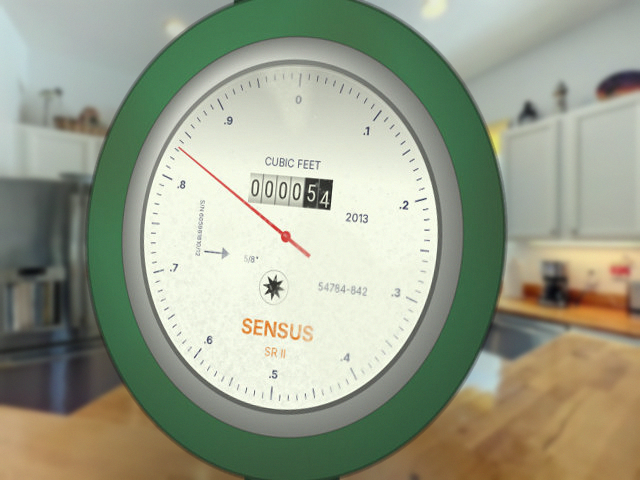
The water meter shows 53.83 ft³
